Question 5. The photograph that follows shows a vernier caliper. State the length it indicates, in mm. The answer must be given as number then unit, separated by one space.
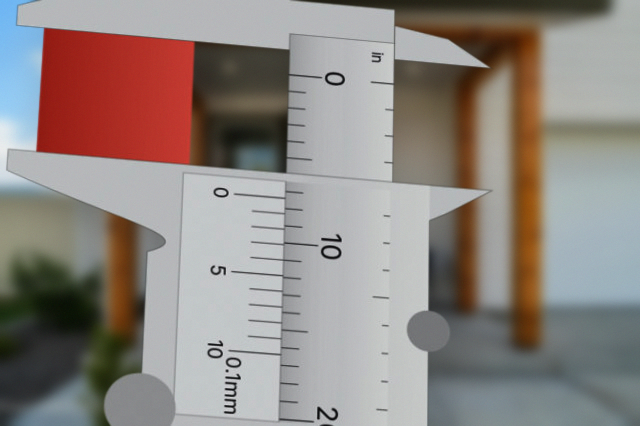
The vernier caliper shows 7.4 mm
